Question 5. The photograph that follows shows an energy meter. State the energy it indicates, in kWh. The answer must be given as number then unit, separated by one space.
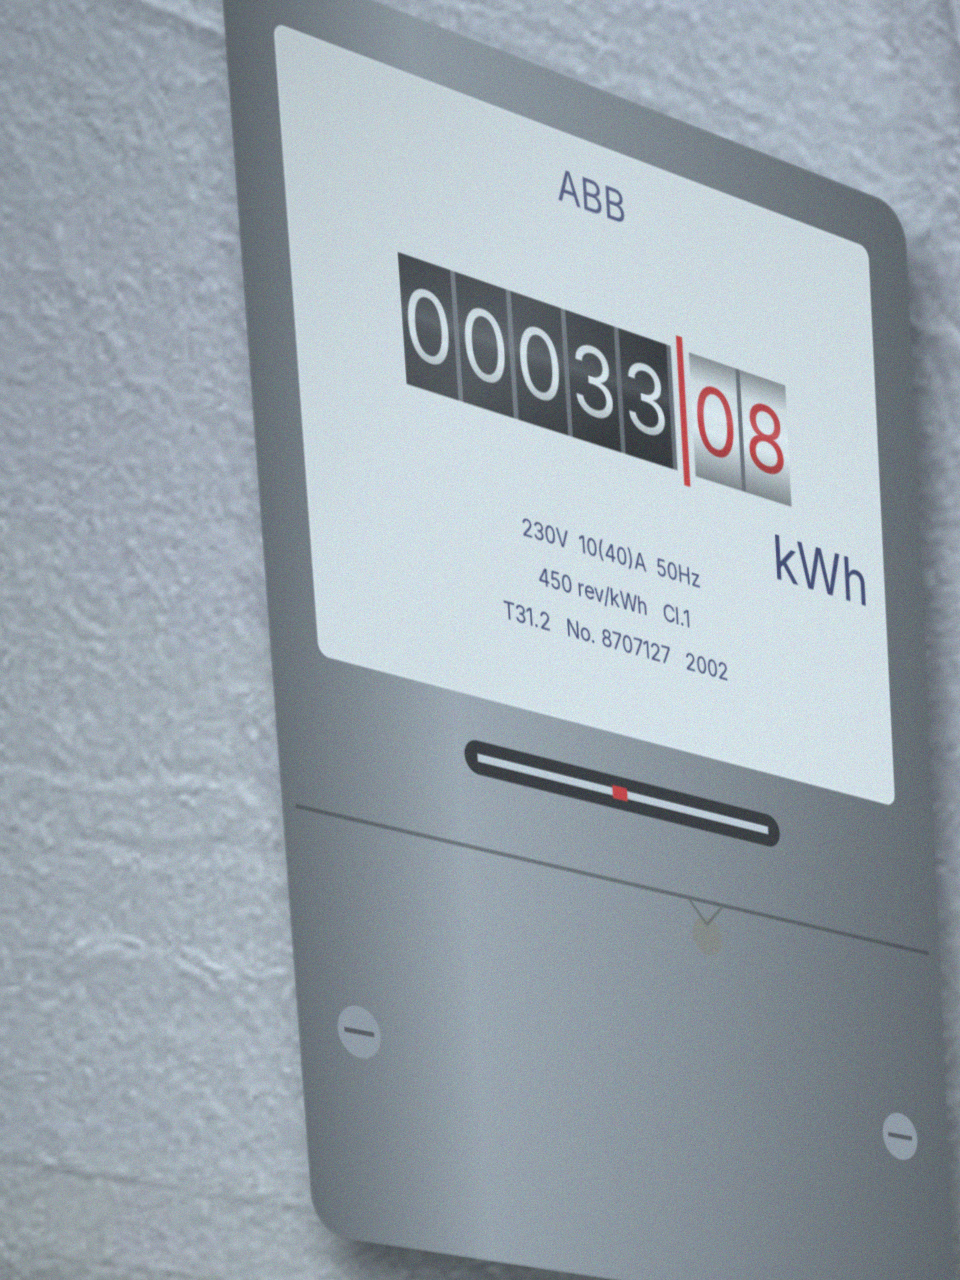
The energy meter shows 33.08 kWh
